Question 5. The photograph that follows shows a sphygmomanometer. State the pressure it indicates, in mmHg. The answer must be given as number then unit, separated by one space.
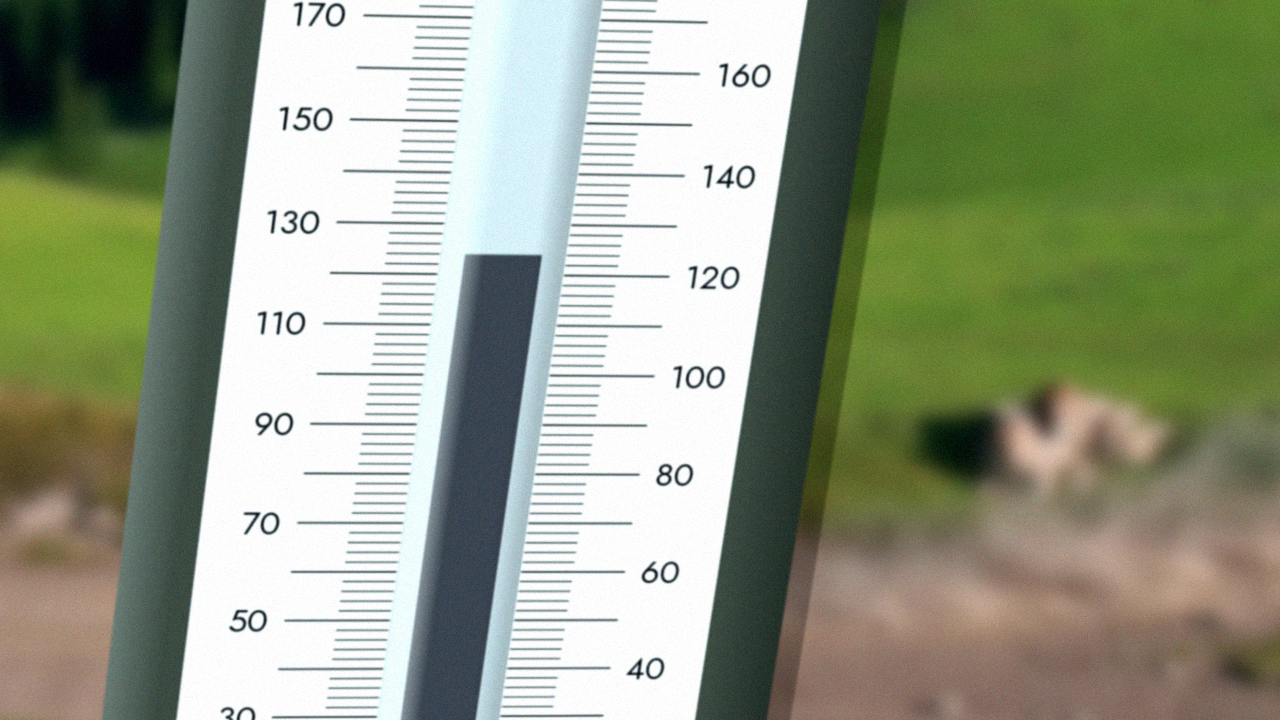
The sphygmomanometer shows 124 mmHg
